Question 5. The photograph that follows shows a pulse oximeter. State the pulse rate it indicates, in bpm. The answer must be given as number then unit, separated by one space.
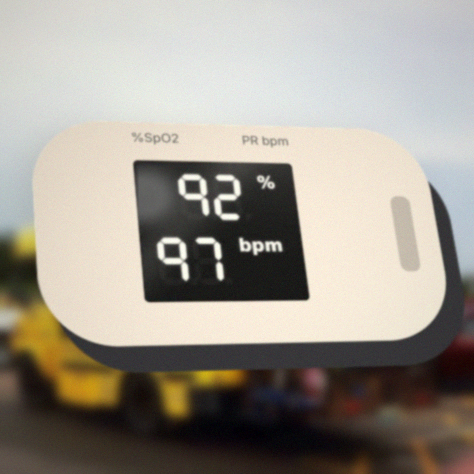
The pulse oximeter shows 97 bpm
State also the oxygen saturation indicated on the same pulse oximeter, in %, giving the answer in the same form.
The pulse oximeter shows 92 %
